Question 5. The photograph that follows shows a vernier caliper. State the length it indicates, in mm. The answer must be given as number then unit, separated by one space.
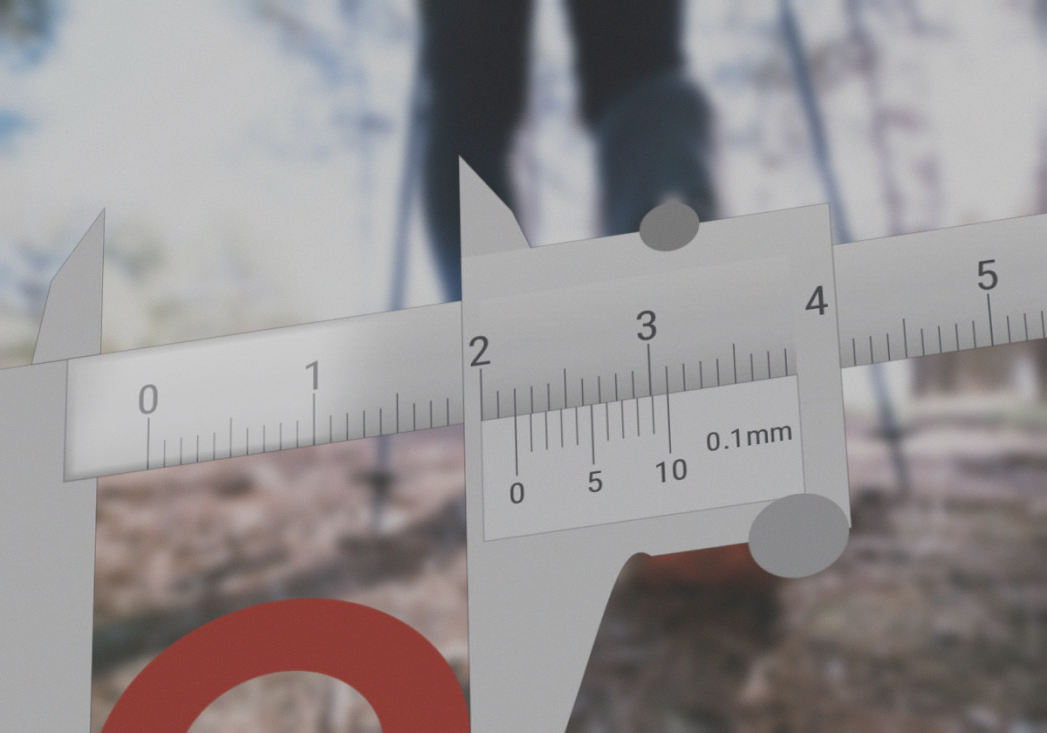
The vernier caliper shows 22.0 mm
